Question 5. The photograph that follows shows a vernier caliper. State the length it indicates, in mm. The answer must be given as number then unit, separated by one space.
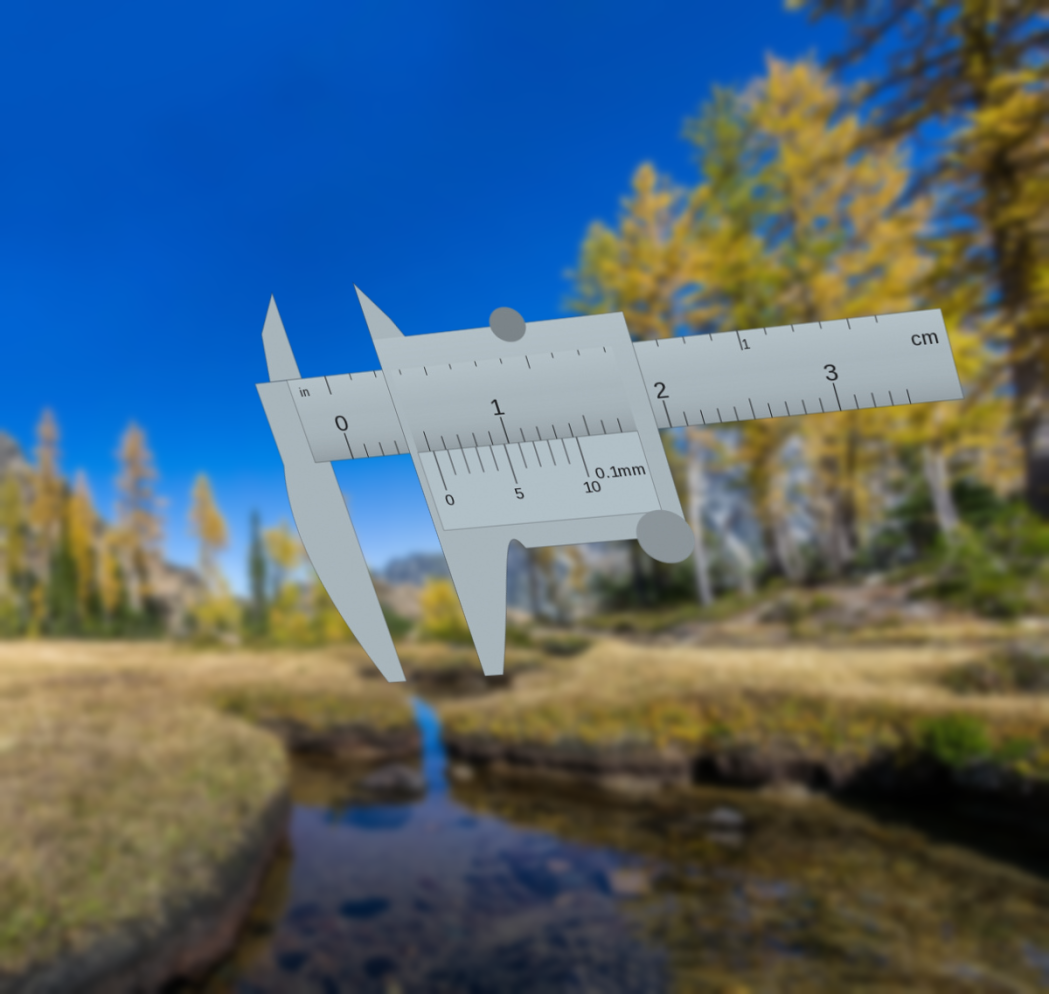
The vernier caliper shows 5.2 mm
